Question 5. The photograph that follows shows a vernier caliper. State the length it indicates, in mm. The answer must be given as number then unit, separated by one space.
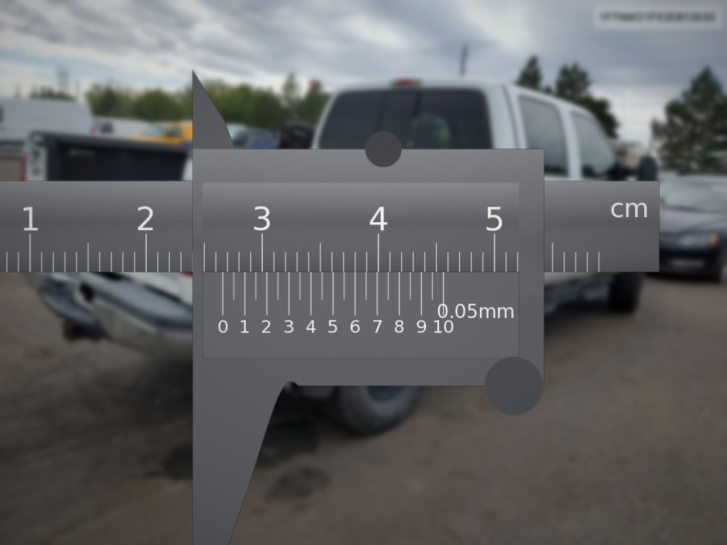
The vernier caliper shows 26.6 mm
